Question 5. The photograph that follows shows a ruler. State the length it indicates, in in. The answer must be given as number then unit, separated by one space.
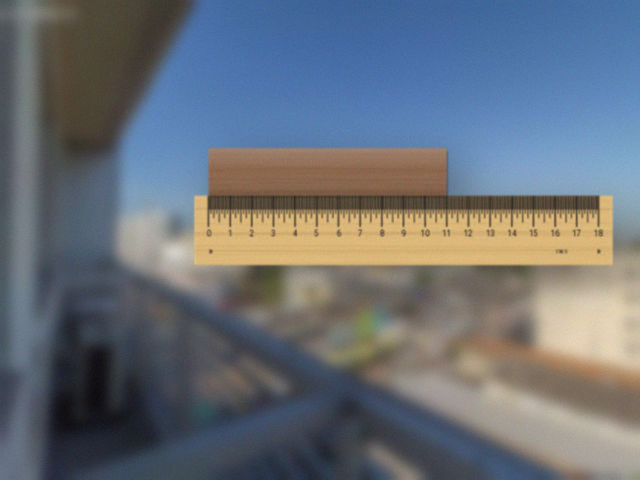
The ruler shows 11 in
